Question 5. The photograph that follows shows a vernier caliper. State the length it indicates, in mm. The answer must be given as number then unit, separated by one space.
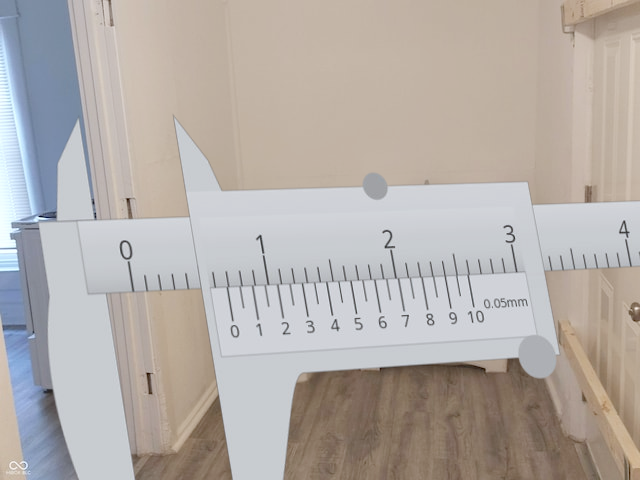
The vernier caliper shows 6.9 mm
